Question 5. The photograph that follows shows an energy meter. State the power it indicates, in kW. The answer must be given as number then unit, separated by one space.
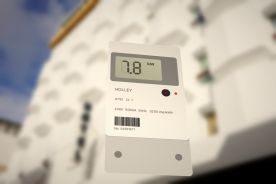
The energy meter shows 7.8 kW
